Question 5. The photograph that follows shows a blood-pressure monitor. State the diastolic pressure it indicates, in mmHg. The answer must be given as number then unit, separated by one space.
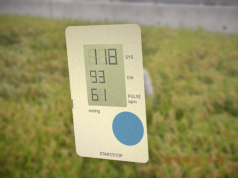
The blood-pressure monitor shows 93 mmHg
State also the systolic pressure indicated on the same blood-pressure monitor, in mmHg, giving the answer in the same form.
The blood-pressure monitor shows 118 mmHg
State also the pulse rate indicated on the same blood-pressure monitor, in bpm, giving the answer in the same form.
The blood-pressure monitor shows 61 bpm
